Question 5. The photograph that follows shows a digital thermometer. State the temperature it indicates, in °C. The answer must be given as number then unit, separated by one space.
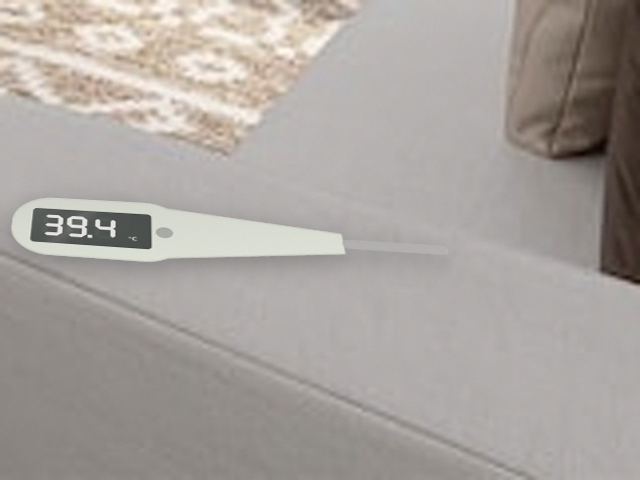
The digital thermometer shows 39.4 °C
